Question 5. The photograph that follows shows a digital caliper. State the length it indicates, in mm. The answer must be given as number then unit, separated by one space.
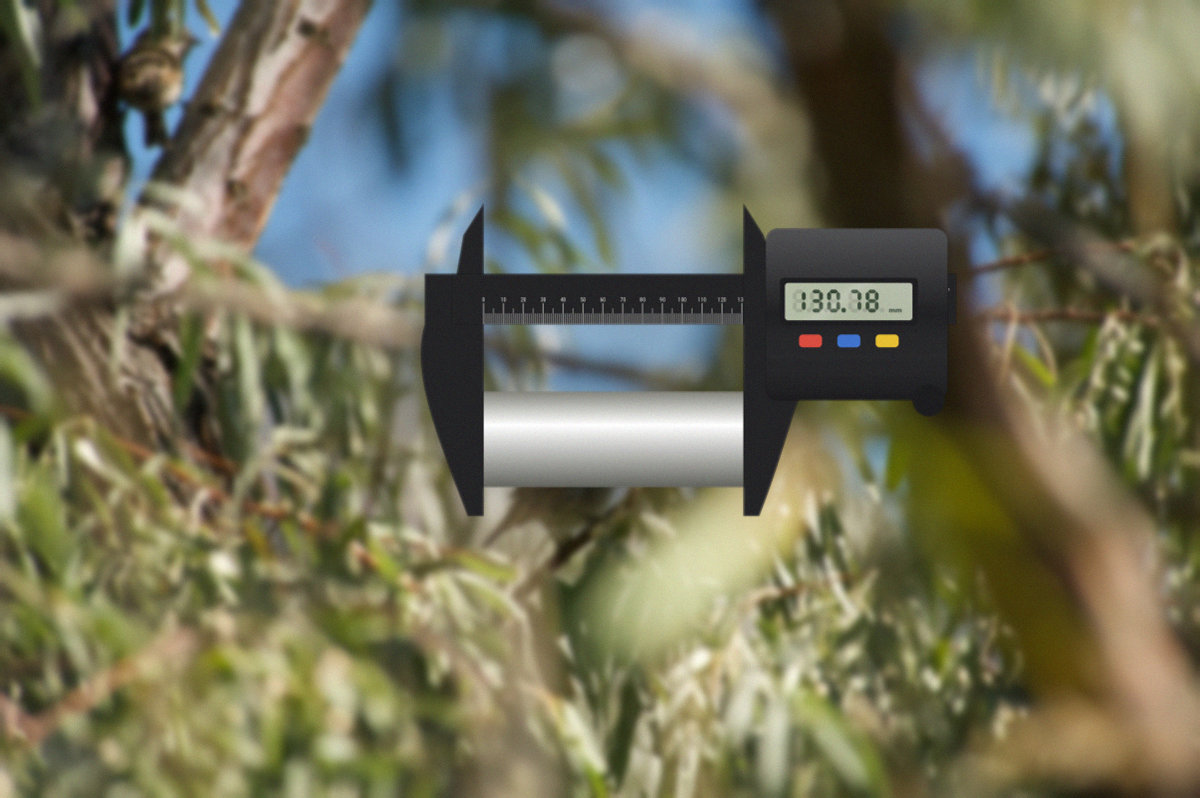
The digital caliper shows 130.78 mm
